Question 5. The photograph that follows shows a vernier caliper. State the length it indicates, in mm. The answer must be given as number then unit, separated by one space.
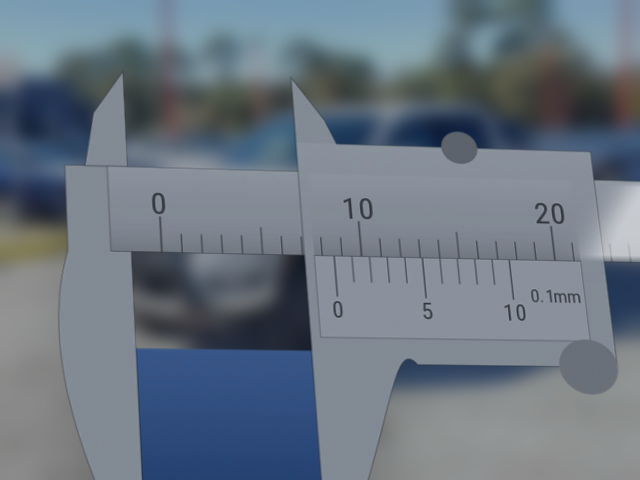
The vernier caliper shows 8.6 mm
